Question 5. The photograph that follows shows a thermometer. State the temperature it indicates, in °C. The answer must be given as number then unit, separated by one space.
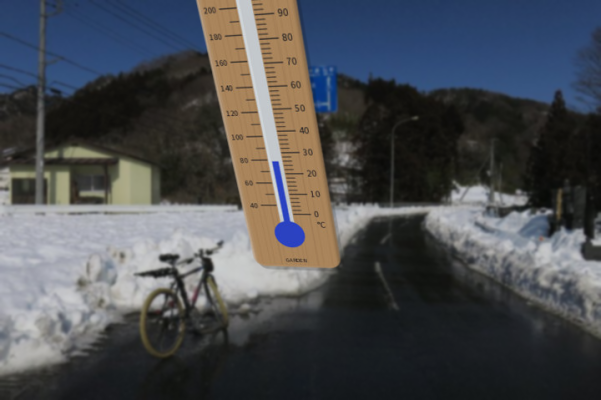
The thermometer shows 26 °C
